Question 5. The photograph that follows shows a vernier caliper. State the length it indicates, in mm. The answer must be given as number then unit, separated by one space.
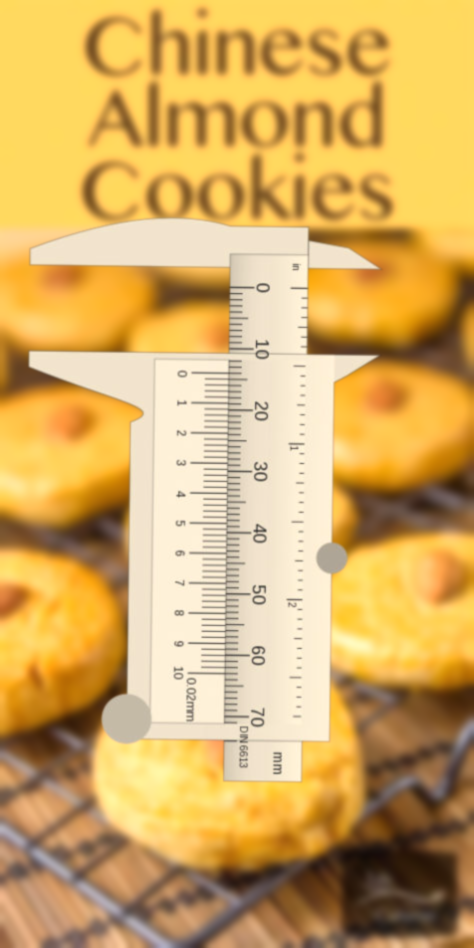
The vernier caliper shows 14.0 mm
